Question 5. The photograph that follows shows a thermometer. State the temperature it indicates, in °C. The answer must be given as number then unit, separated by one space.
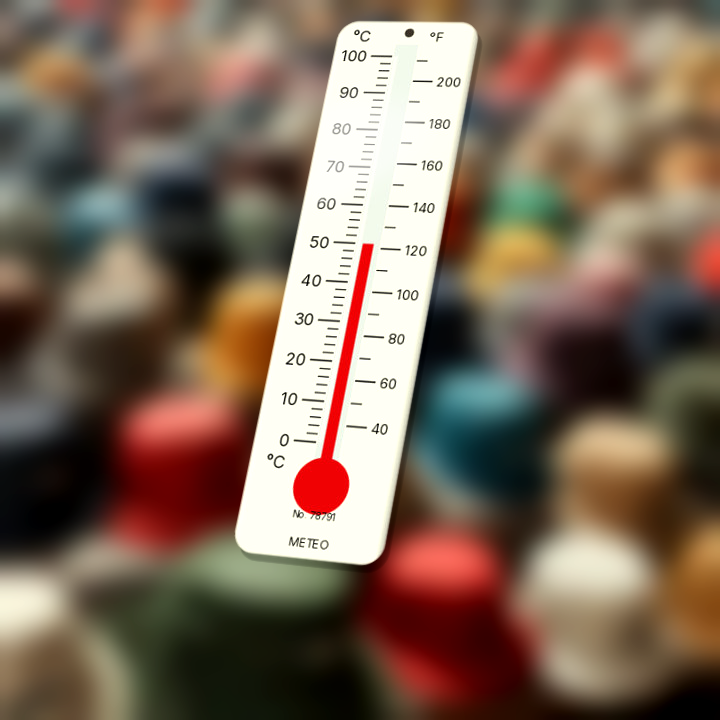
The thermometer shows 50 °C
